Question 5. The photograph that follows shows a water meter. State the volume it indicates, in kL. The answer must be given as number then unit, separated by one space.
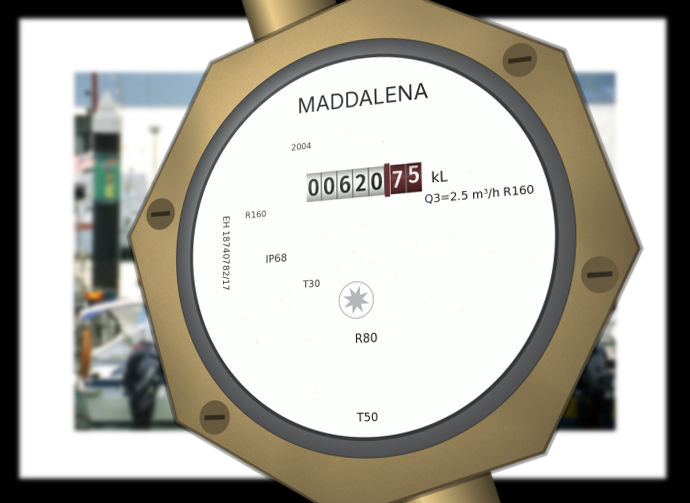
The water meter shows 620.75 kL
